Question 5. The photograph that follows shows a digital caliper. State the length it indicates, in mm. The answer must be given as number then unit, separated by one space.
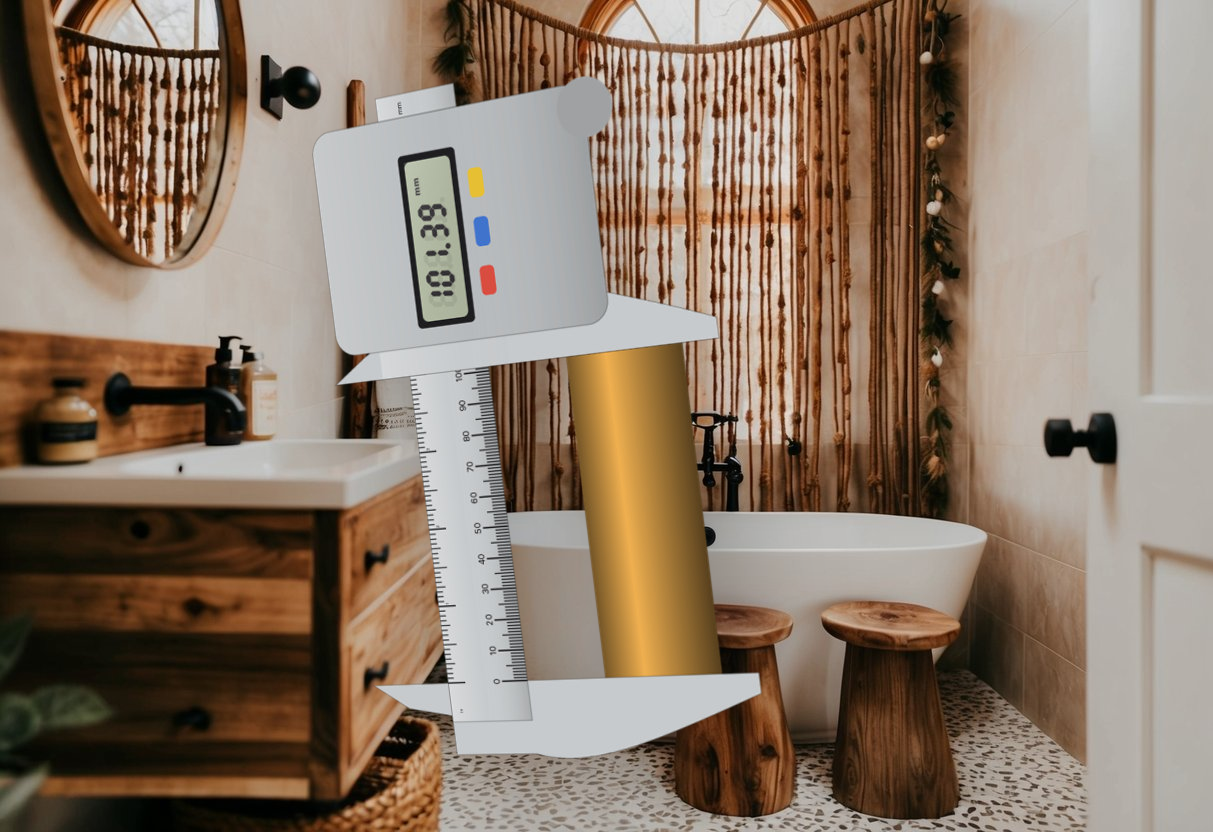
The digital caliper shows 101.39 mm
